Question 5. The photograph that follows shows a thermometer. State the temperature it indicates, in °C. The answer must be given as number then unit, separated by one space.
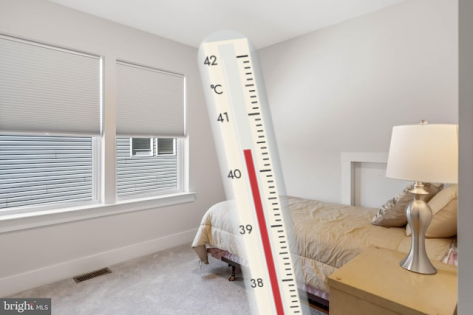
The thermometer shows 40.4 °C
